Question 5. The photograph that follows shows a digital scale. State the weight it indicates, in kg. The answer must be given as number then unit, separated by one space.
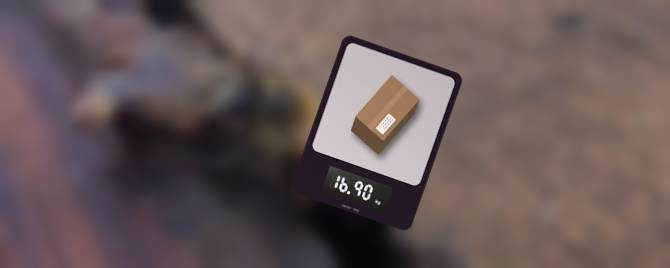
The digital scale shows 16.90 kg
